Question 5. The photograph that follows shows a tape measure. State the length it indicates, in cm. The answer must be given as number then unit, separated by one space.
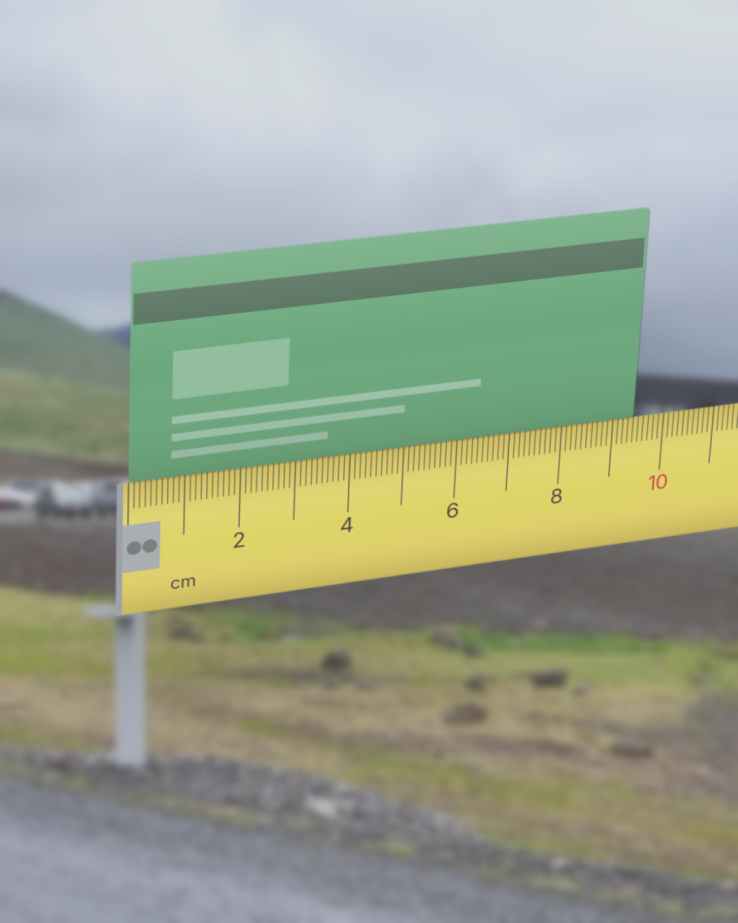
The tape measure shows 9.4 cm
